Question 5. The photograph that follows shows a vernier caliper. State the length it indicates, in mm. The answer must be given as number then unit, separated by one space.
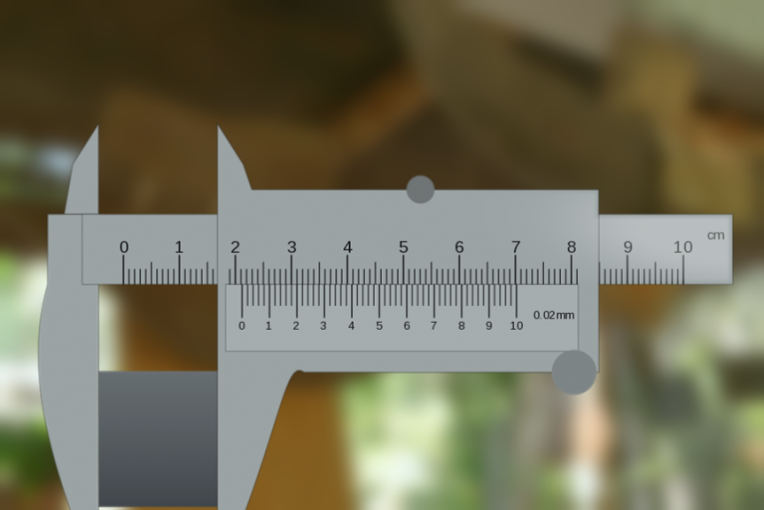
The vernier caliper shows 21.2 mm
